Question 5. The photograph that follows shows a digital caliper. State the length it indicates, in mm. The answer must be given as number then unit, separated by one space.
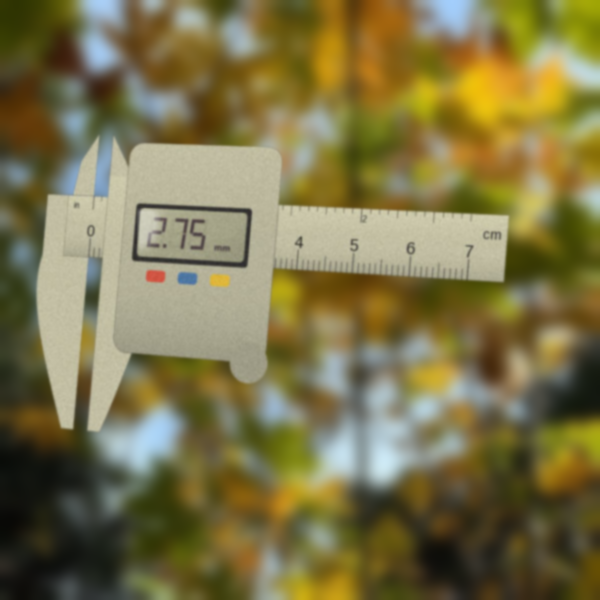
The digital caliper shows 2.75 mm
